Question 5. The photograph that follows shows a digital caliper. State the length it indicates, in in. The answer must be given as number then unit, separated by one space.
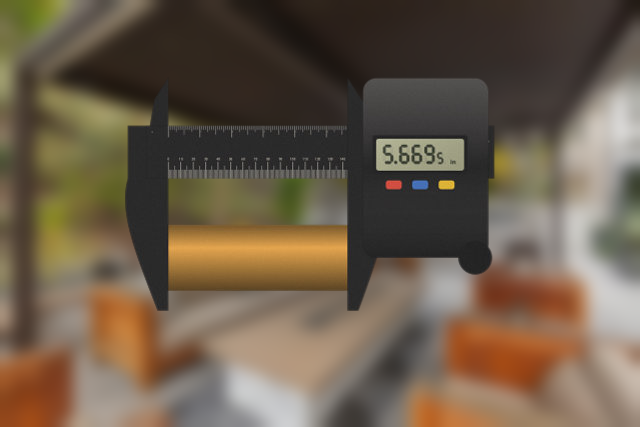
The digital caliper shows 5.6695 in
